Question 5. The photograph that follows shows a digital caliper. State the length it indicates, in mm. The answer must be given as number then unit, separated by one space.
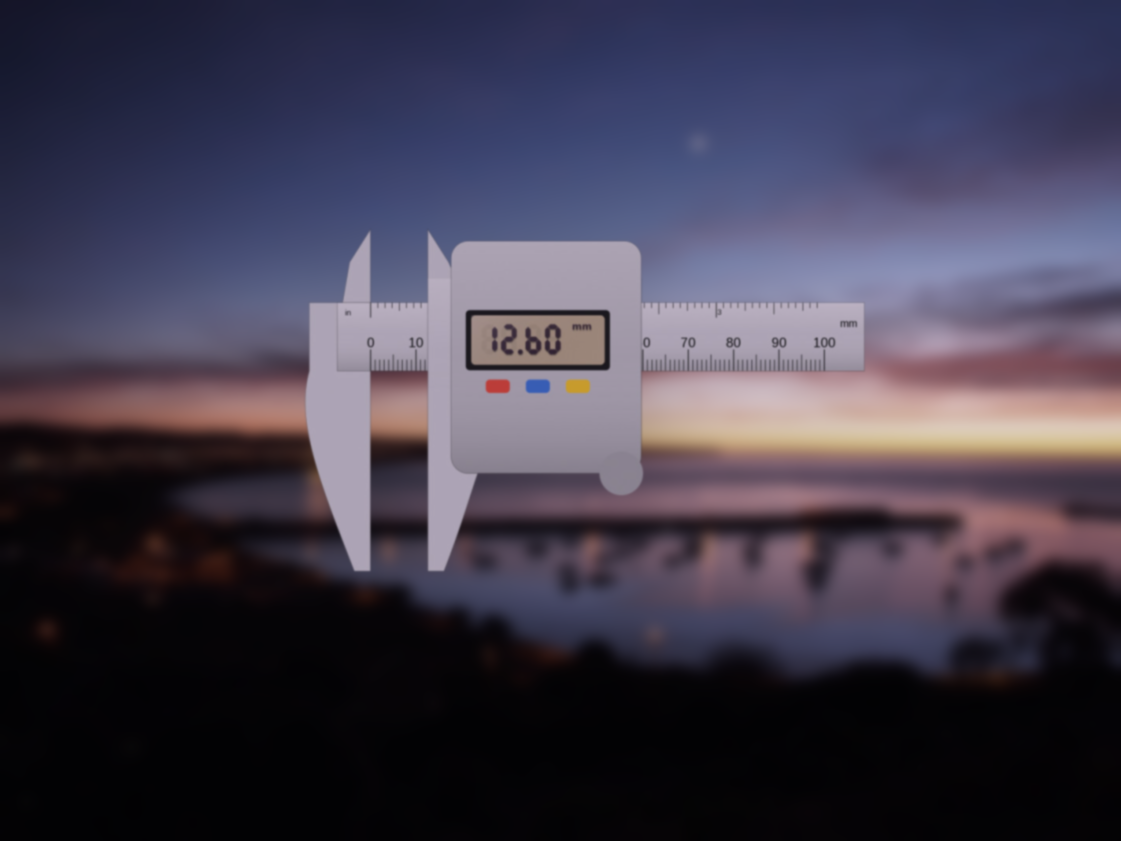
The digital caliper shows 12.60 mm
